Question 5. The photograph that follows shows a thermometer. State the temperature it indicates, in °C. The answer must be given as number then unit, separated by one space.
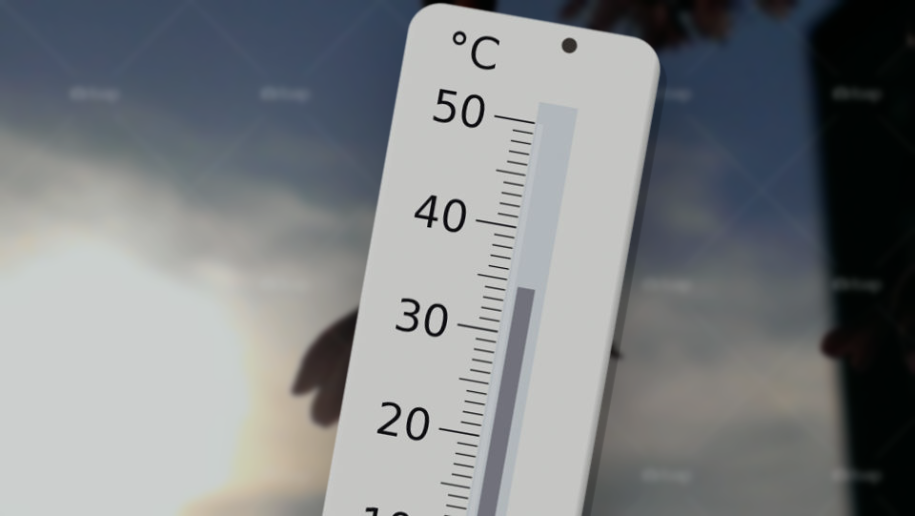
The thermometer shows 34.5 °C
